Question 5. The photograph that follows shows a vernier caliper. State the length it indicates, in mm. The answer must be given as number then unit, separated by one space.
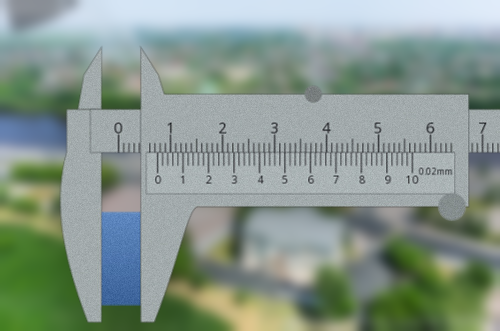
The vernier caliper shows 7.5 mm
